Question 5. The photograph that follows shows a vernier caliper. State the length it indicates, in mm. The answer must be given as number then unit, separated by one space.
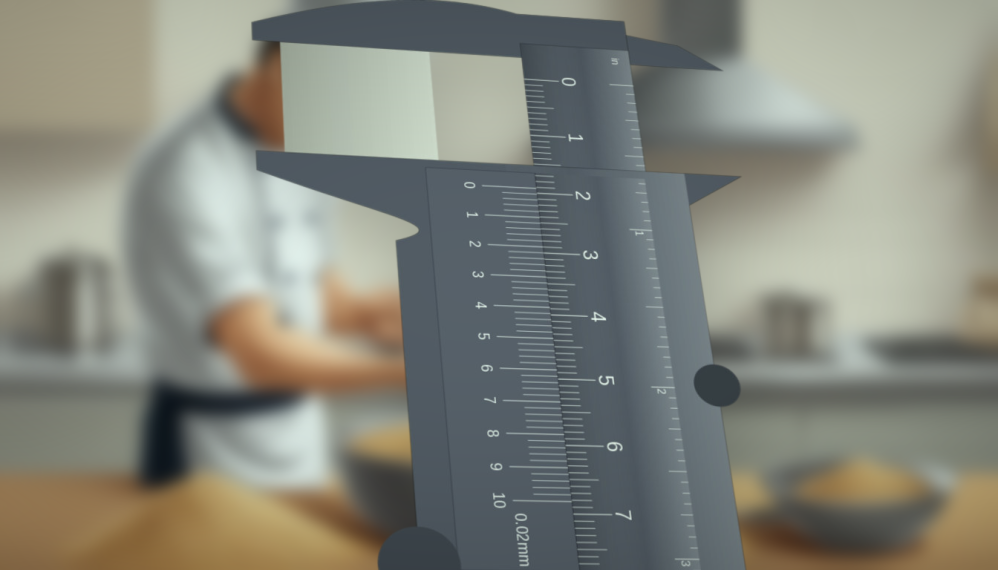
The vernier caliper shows 19.2 mm
